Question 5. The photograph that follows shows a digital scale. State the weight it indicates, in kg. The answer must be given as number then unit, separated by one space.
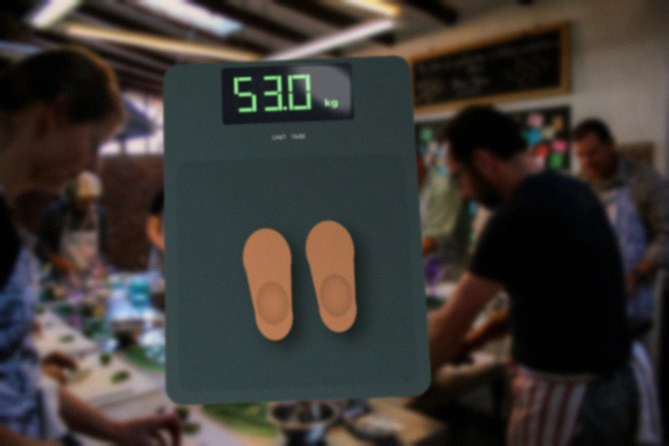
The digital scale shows 53.0 kg
